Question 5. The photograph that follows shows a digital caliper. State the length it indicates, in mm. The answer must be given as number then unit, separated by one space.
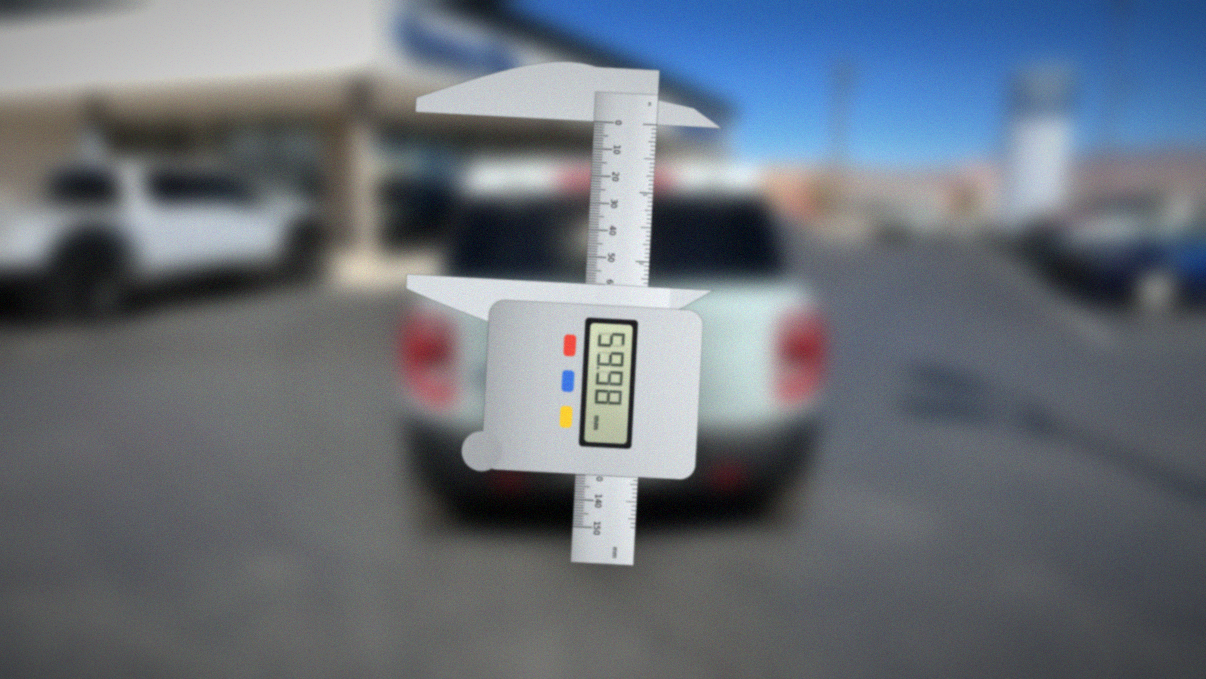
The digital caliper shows 59.98 mm
